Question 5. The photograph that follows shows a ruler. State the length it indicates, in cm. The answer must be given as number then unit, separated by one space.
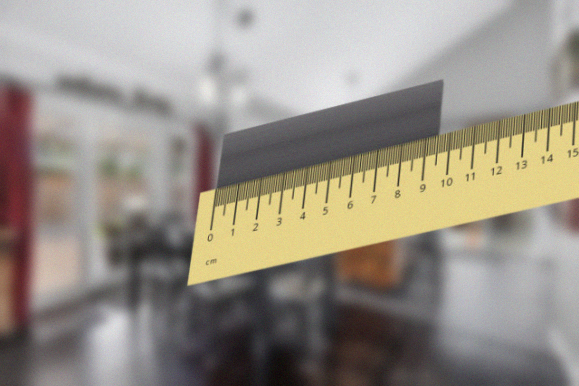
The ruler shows 9.5 cm
